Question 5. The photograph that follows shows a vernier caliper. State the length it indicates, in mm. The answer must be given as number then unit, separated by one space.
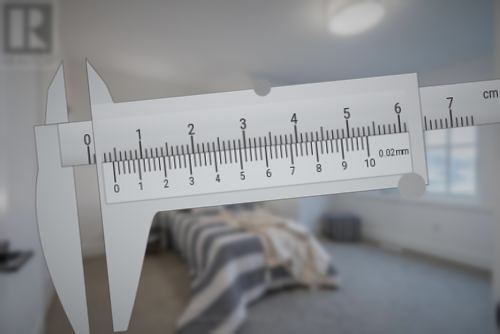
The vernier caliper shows 4.5 mm
